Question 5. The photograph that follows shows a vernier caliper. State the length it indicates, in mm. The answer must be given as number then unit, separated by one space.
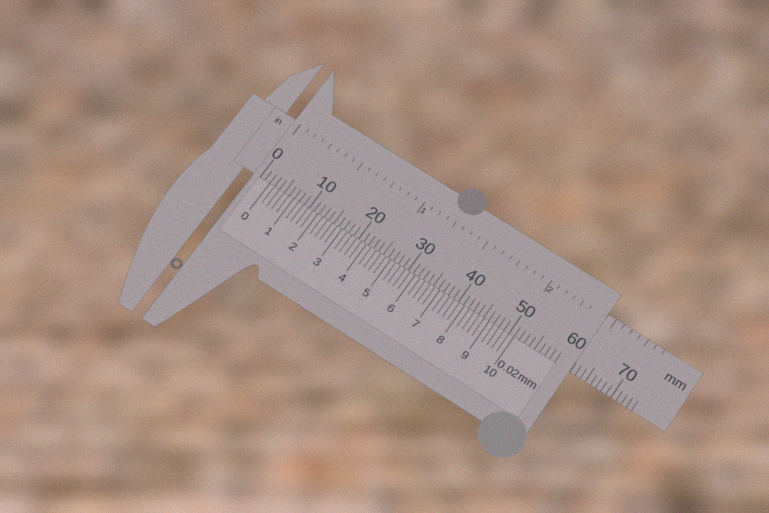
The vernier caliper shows 2.0 mm
